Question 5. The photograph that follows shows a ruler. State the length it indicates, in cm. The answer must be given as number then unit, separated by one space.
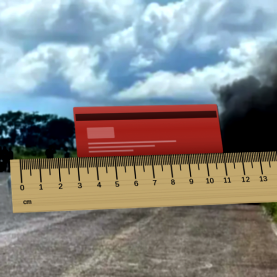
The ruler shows 8 cm
